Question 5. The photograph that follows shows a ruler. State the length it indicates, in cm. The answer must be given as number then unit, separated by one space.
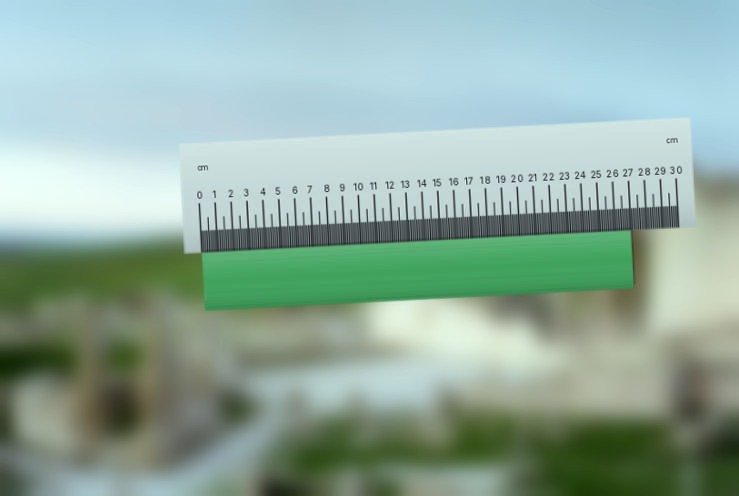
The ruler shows 27 cm
